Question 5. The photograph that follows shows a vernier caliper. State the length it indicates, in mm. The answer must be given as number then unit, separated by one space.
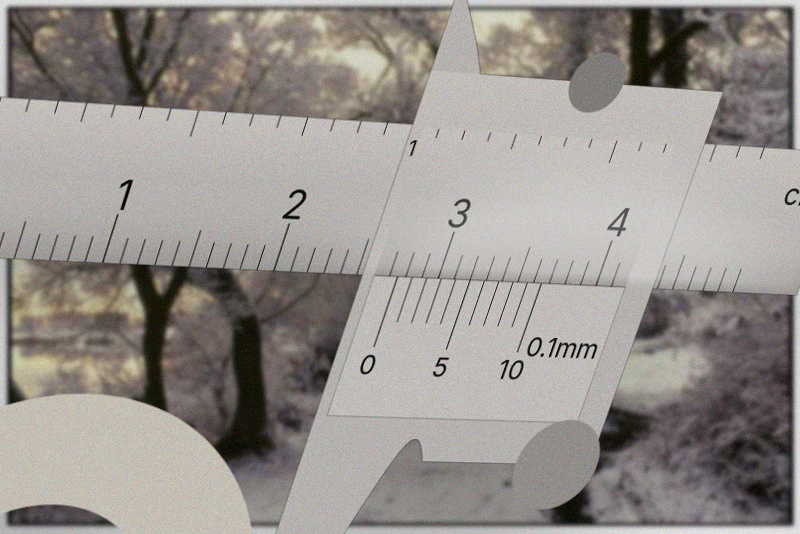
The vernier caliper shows 27.5 mm
